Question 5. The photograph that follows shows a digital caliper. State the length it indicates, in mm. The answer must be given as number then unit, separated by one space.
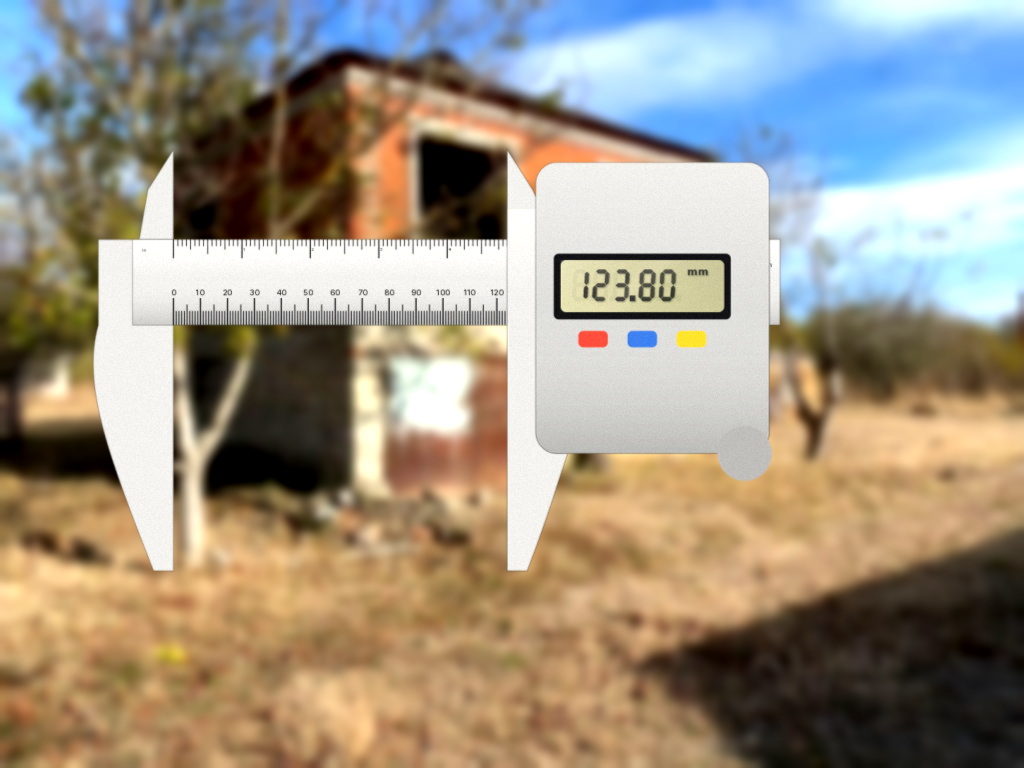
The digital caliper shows 123.80 mm
